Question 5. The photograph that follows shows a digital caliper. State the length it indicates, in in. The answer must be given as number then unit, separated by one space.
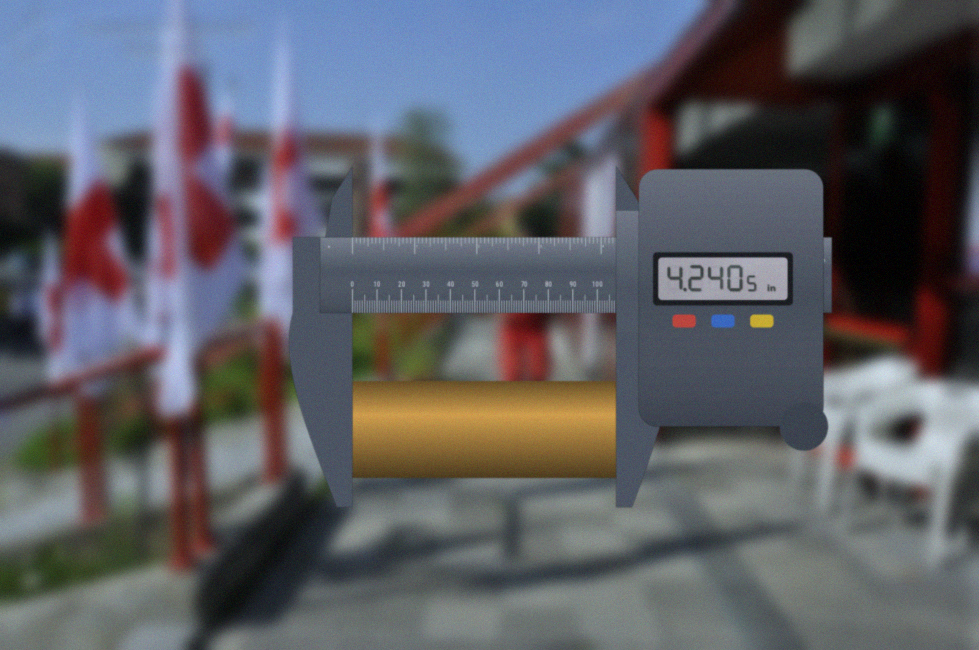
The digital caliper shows 4.2405 in
